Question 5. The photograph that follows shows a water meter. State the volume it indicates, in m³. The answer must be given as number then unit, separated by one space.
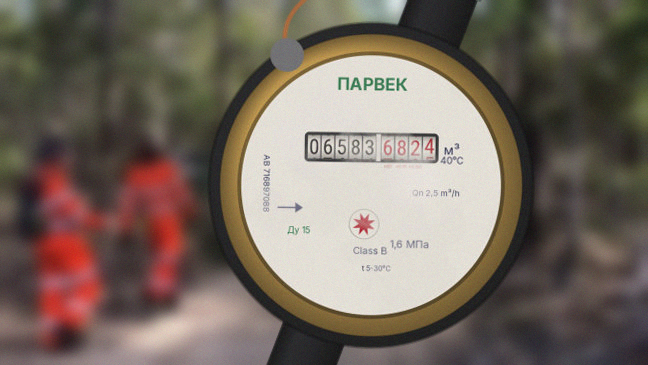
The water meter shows 6583.6824 m³
